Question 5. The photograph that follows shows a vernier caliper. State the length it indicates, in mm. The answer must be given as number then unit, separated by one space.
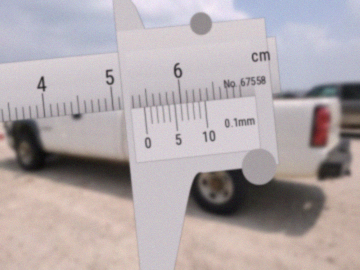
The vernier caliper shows 54.6 mm
